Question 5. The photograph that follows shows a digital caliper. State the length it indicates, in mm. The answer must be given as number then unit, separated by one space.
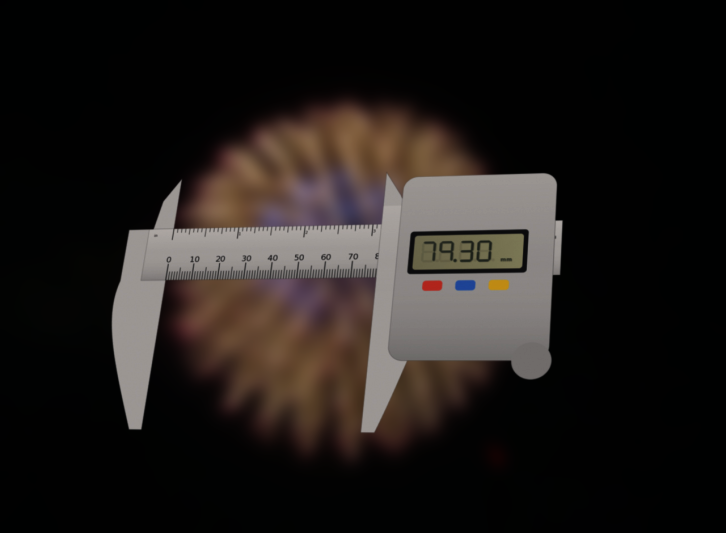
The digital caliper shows 79.30 mm
